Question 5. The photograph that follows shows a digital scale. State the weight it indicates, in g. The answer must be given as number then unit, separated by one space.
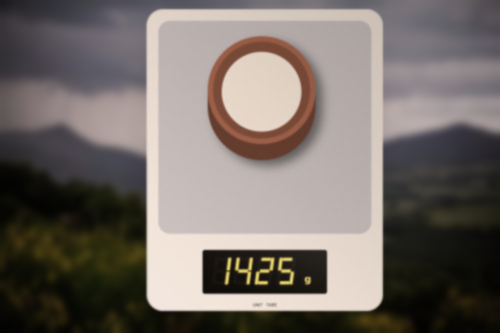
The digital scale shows 1425 g
